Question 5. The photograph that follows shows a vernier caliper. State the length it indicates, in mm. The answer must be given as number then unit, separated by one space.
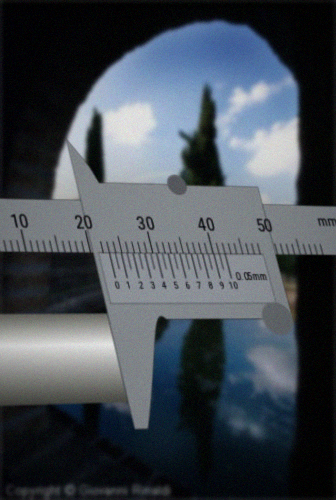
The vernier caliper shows 23.0 mm
